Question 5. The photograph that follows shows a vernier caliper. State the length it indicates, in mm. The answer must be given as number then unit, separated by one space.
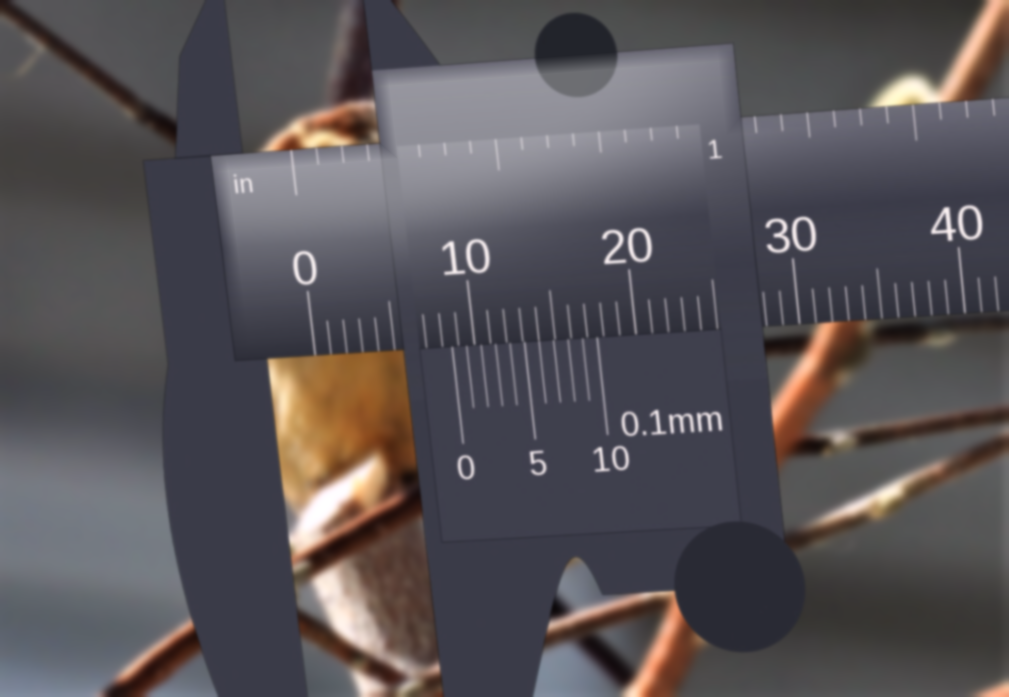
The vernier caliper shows 8.6 mm
